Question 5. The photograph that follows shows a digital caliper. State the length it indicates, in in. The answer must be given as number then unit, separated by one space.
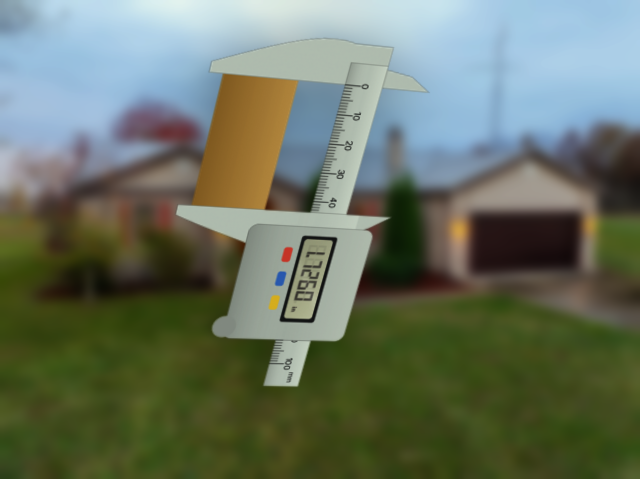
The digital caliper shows 1.7260 in
